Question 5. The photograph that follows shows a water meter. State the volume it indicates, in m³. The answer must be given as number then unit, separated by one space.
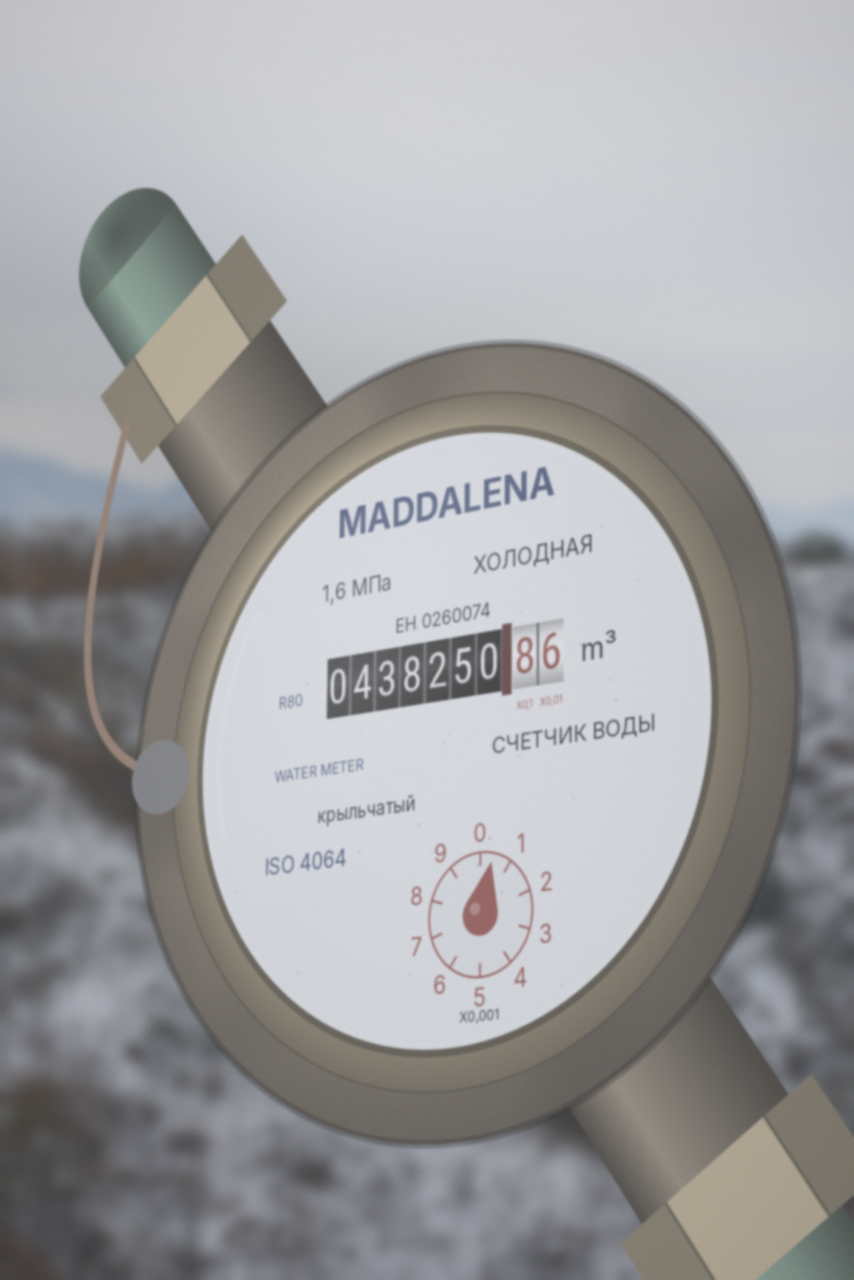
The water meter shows 438250.860 m³
